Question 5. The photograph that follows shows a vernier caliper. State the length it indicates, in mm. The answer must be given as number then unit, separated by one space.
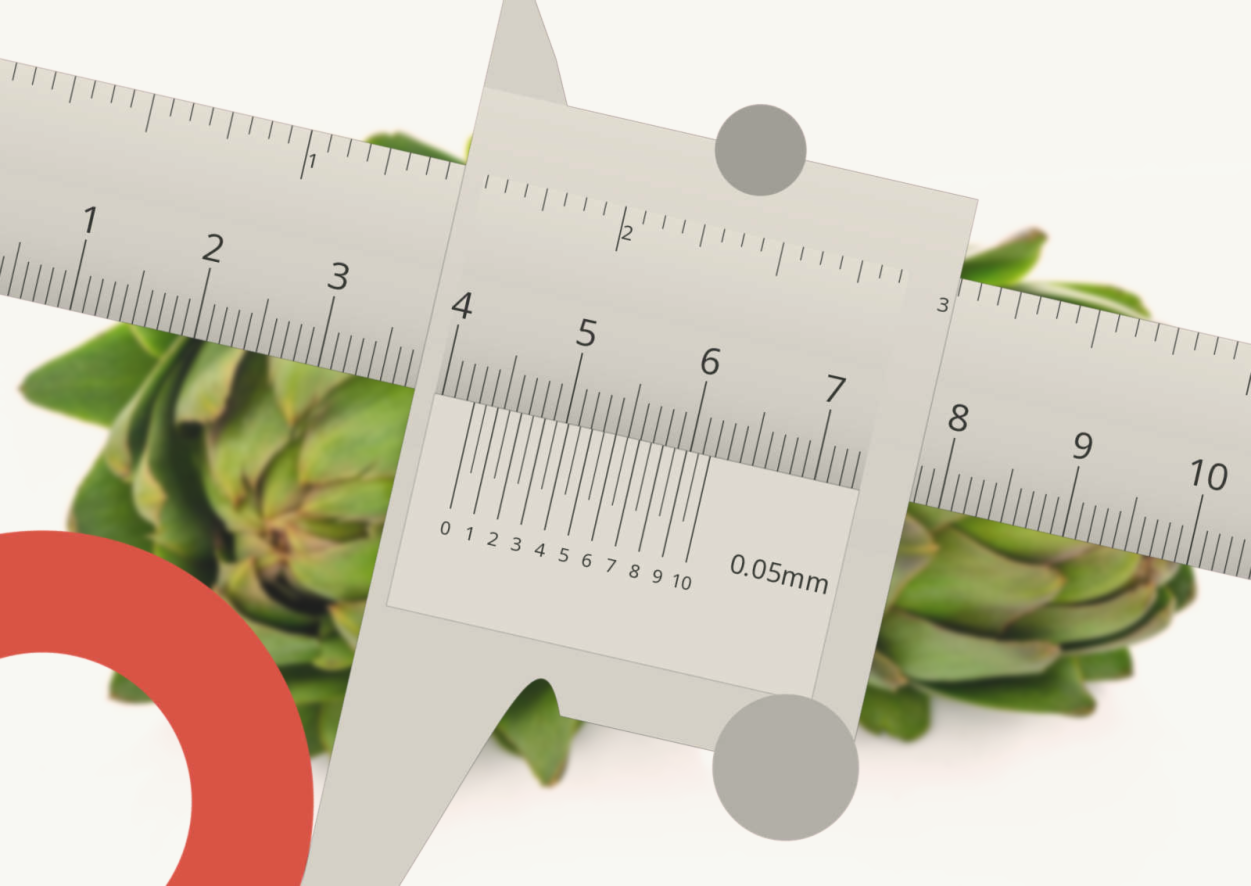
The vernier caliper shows 42.6 mm
